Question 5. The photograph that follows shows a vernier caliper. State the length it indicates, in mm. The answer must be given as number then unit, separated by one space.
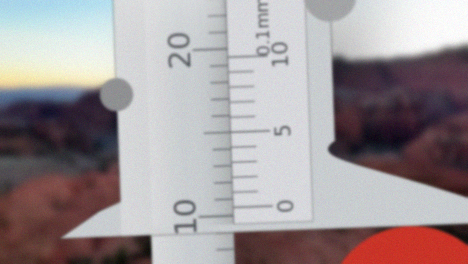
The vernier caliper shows 10.5 mm
